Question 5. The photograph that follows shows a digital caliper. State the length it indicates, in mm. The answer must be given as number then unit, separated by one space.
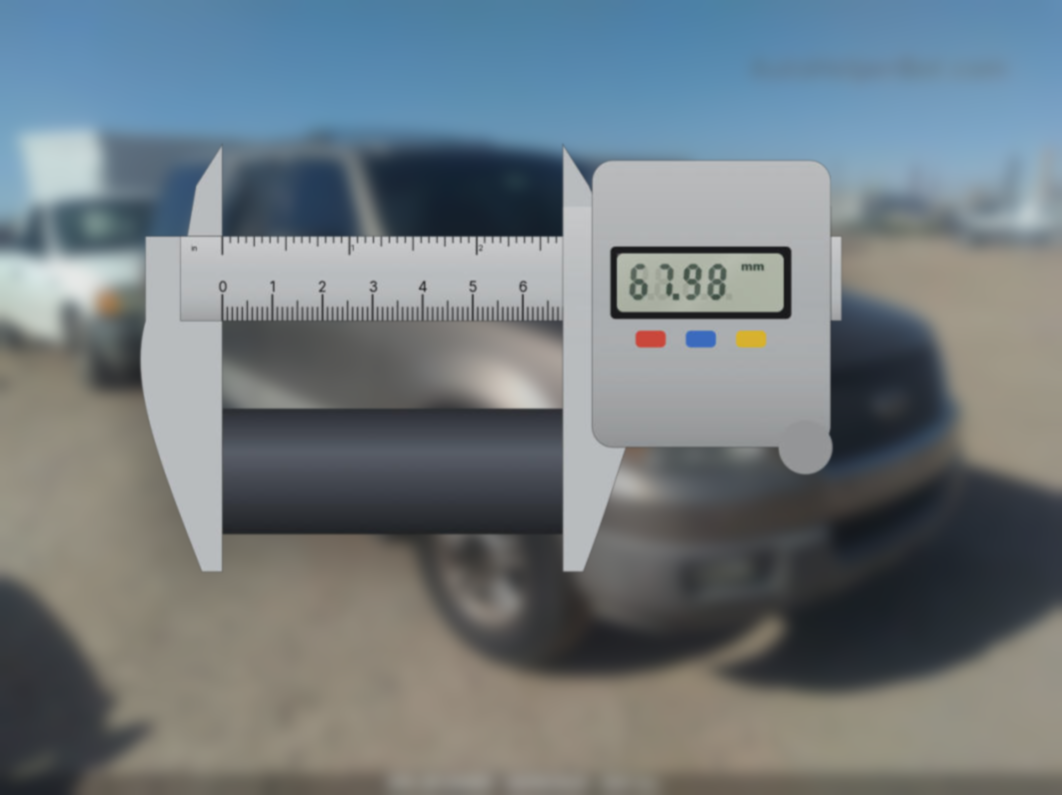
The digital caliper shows 67.98 mm
